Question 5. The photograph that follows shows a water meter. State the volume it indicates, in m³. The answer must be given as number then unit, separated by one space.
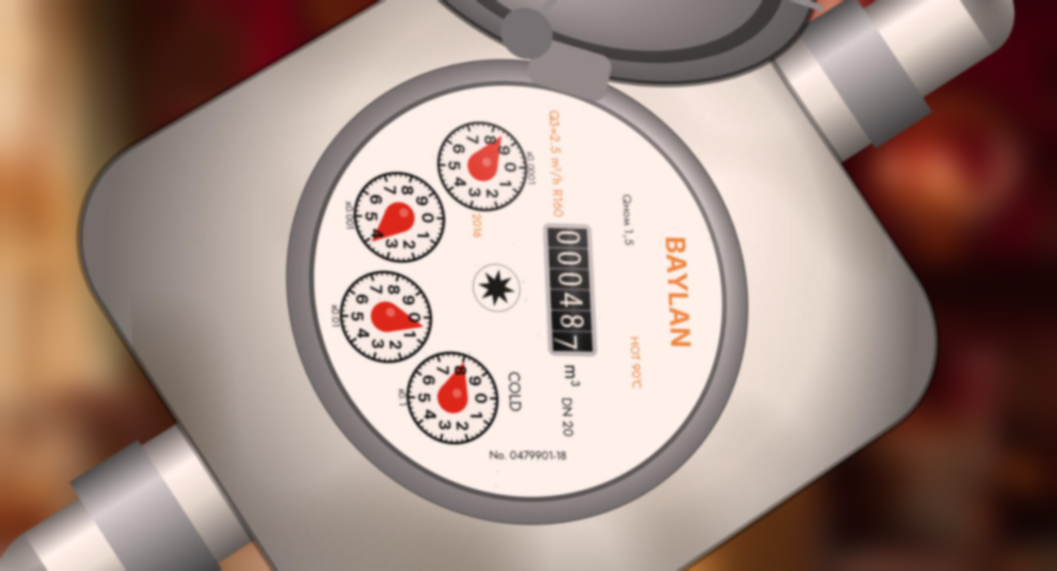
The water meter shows 486.8038 m³
